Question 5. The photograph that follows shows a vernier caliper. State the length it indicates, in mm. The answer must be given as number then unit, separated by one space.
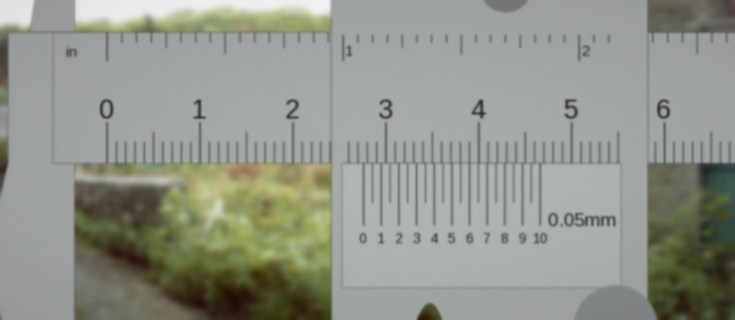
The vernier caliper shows 27.6 mm
